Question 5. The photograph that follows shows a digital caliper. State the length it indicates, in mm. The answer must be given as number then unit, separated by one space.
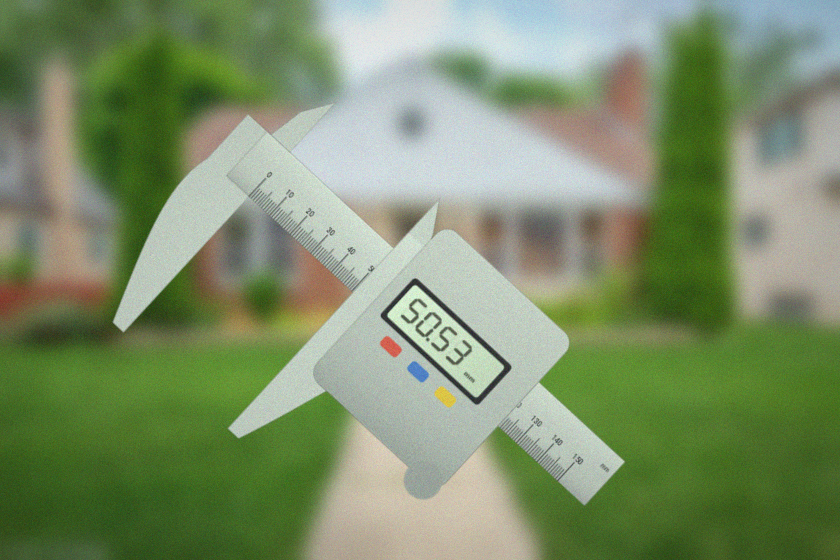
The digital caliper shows 50.53 mm
